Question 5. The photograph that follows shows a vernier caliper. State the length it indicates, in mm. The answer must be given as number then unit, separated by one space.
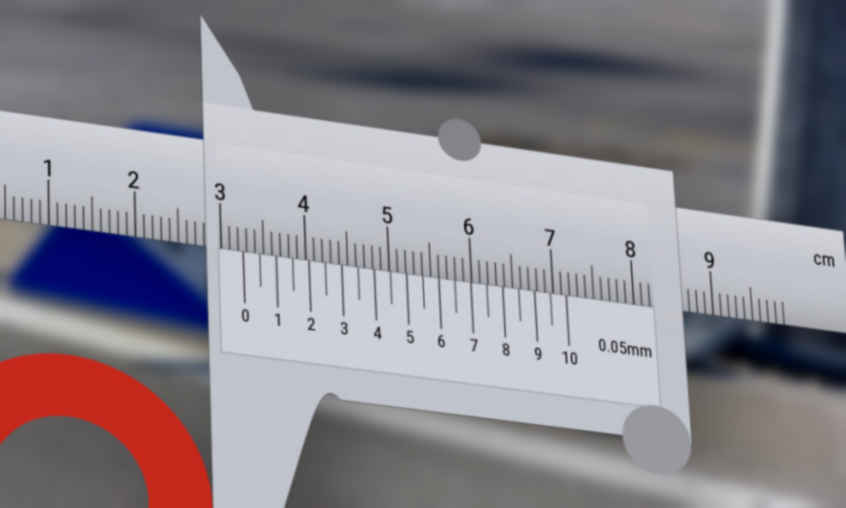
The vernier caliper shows 32.6 mm
